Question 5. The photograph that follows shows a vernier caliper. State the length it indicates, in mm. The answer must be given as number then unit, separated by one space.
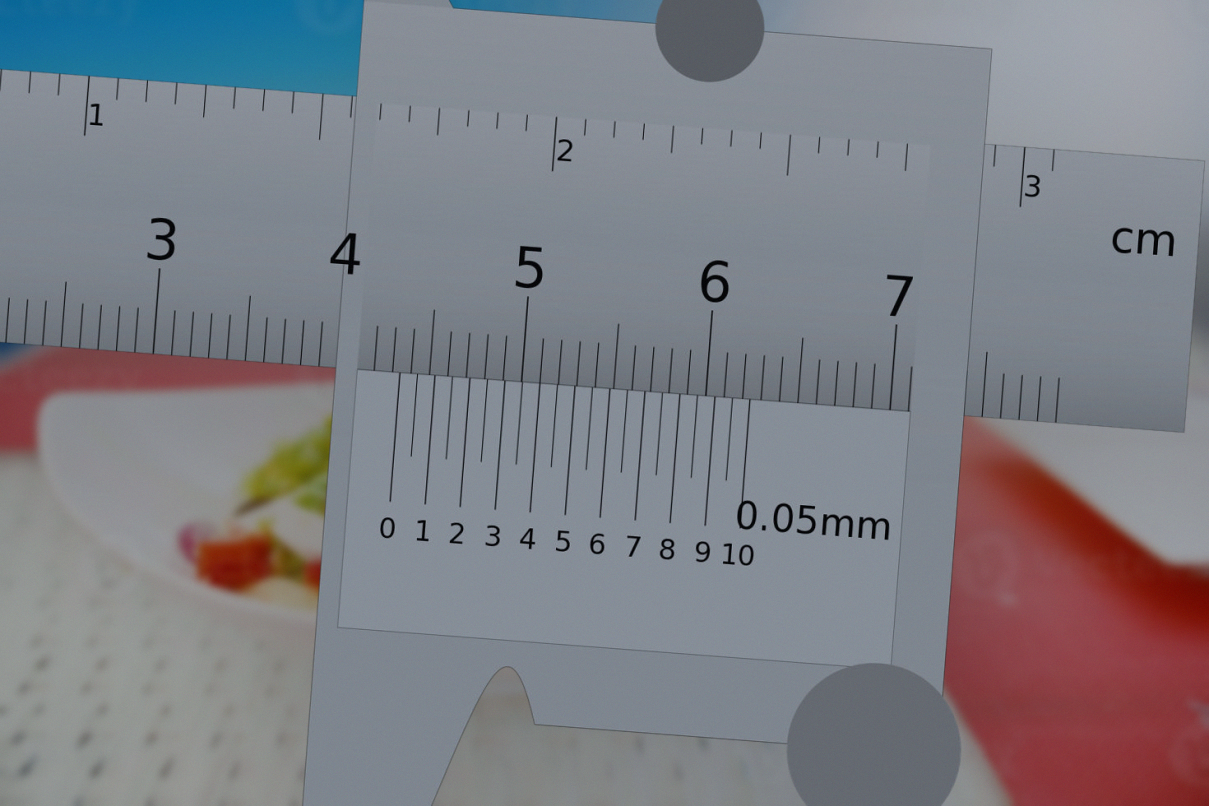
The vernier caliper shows 43.4 mm
